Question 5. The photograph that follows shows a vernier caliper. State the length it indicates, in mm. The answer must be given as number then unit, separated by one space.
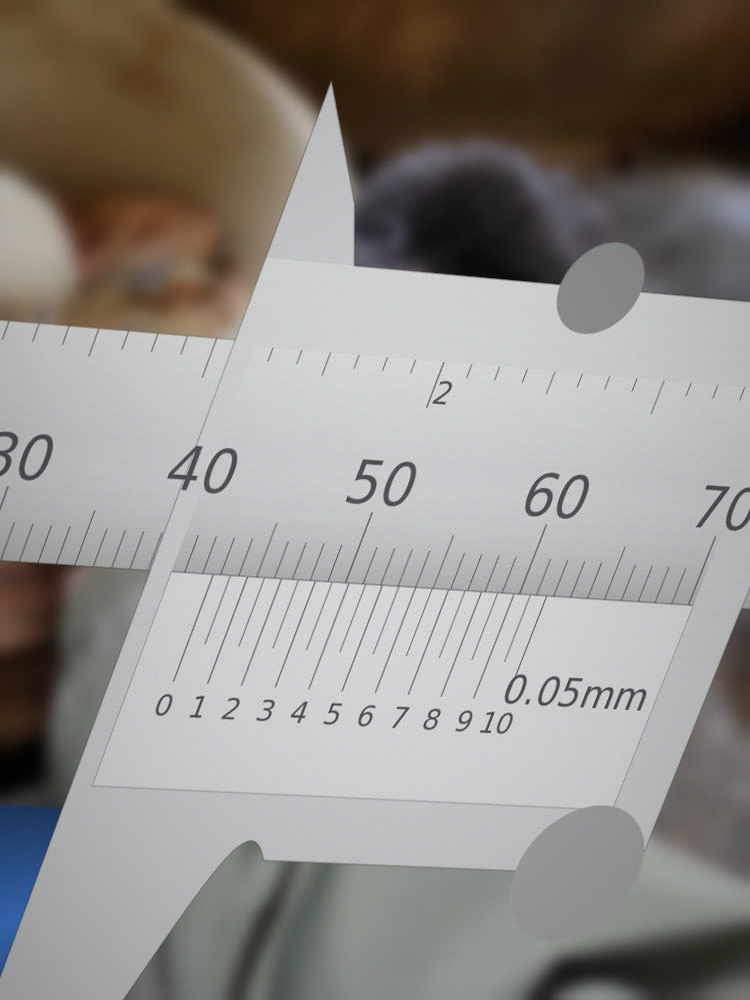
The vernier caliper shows 42.6 mm
